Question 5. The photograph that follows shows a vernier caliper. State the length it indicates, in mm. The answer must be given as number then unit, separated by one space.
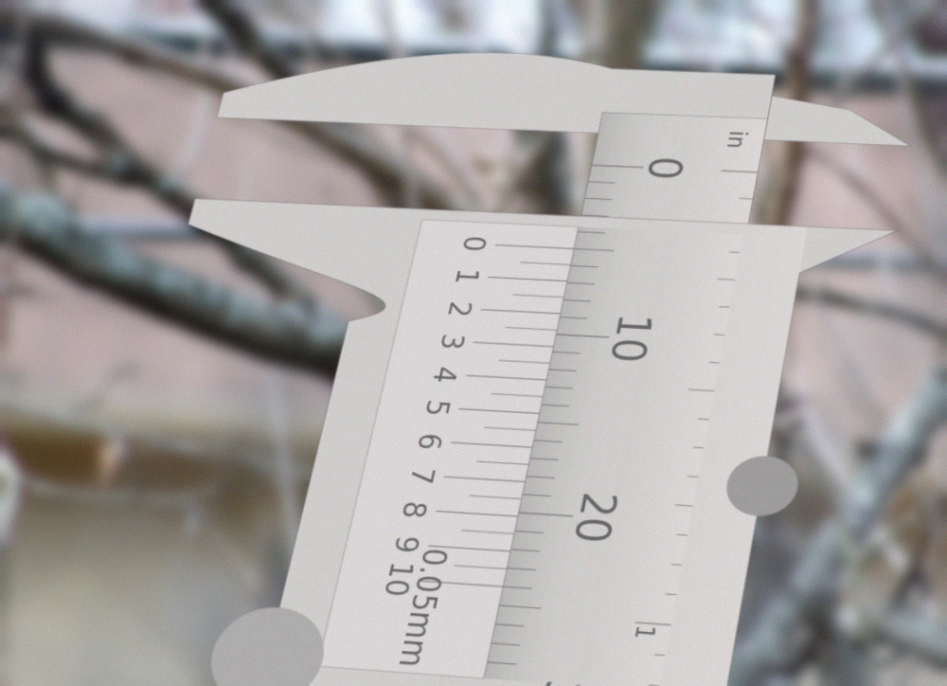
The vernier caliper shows 5.0 mm
